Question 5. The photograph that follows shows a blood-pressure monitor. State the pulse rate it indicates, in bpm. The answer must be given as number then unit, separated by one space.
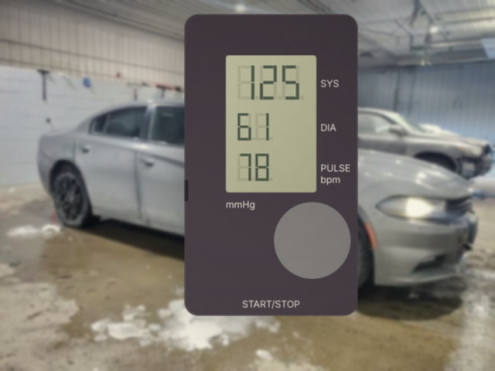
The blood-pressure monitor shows 78 bpm
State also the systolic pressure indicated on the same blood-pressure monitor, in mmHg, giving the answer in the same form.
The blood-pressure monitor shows 125 mmHg
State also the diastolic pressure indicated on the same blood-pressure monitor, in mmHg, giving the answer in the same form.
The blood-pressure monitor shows 61 mmHg
